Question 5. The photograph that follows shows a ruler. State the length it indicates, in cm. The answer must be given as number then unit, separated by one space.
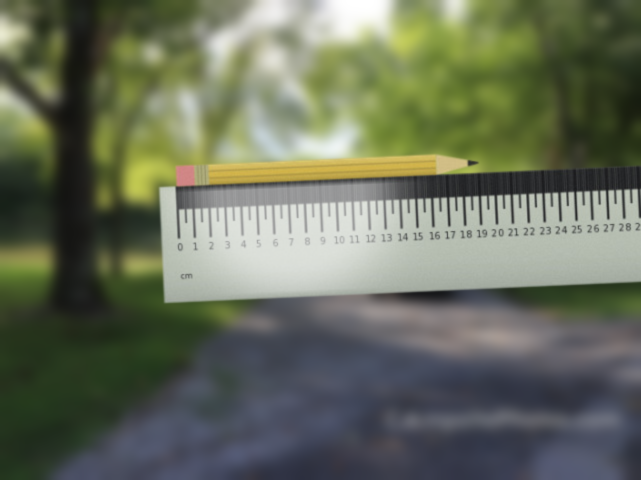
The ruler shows 19 cm
